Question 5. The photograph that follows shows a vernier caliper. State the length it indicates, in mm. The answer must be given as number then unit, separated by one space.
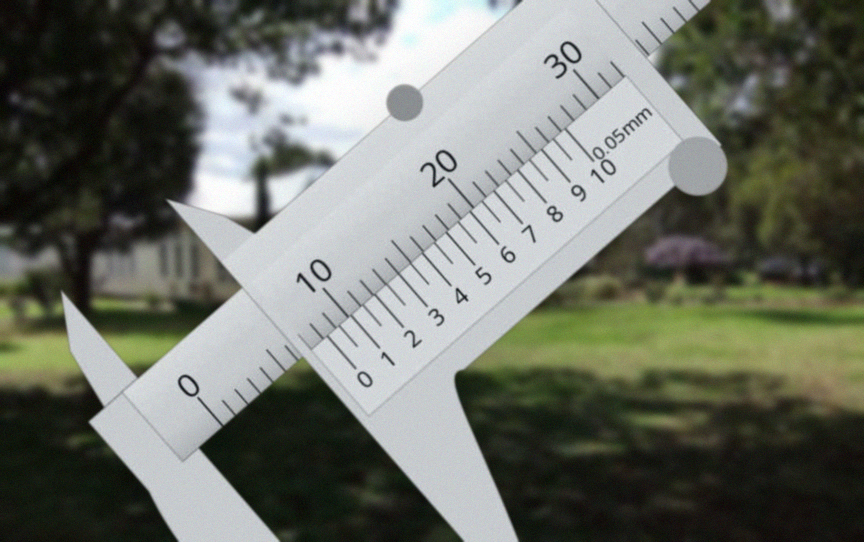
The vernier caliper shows 8.3 mm
